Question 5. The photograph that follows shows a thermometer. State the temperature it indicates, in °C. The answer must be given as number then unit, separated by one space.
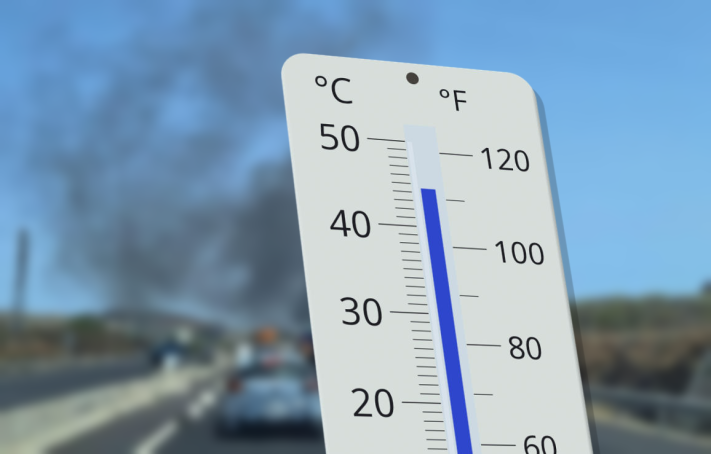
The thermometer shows 44.5 °C
